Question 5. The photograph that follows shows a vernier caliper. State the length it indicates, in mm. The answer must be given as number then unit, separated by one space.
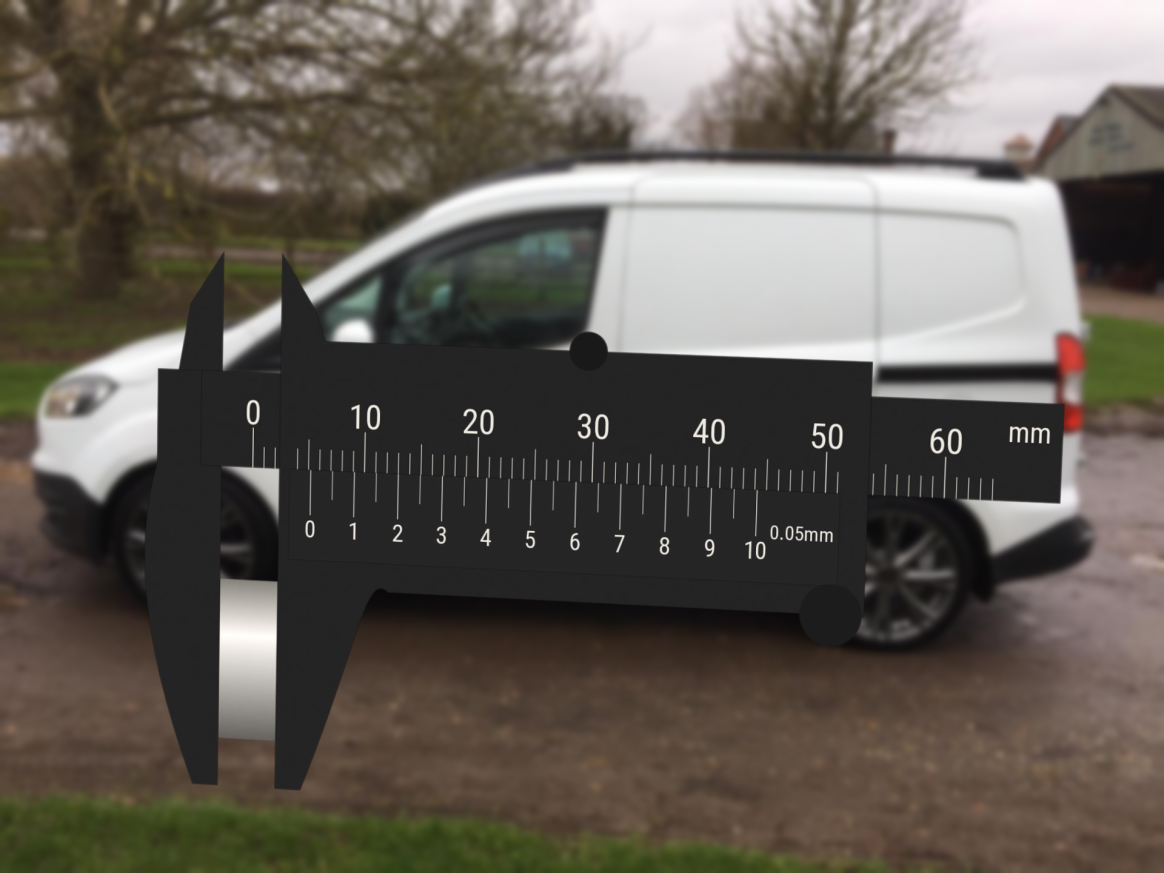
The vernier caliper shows 5.2 mm
